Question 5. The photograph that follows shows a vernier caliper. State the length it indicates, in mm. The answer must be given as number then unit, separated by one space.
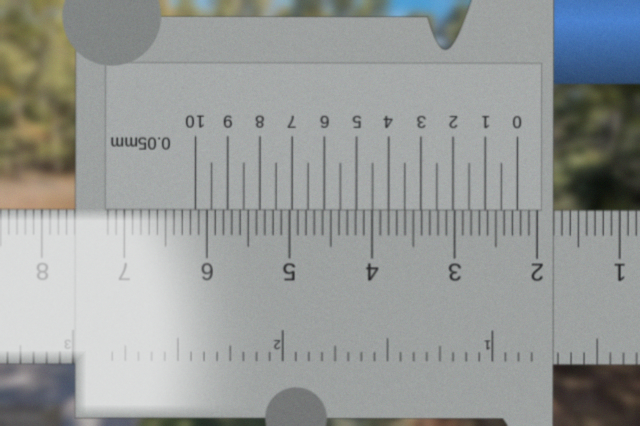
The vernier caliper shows 22.4 mm
